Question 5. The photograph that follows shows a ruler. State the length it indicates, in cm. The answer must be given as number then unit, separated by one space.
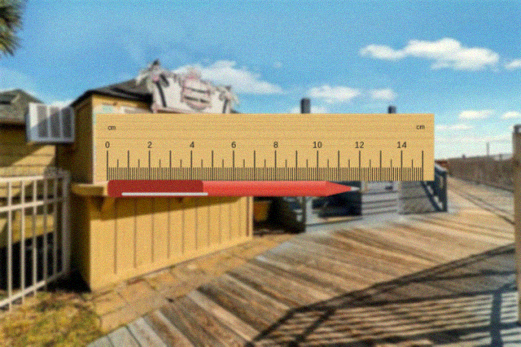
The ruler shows 12 cm
